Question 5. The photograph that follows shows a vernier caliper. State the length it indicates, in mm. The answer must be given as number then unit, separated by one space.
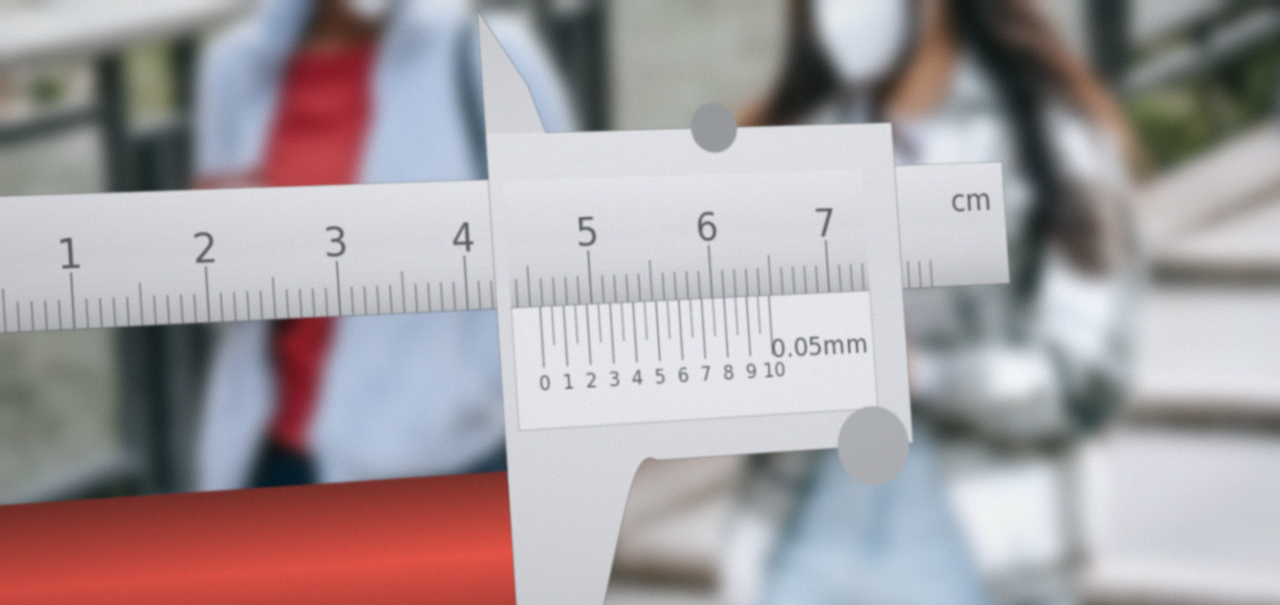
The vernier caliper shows 45.8 mm
